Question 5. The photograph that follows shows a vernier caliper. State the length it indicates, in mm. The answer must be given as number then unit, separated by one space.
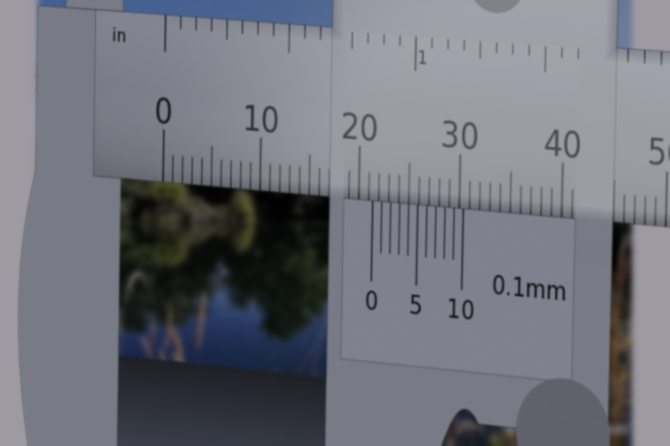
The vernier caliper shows 21.4 mm
